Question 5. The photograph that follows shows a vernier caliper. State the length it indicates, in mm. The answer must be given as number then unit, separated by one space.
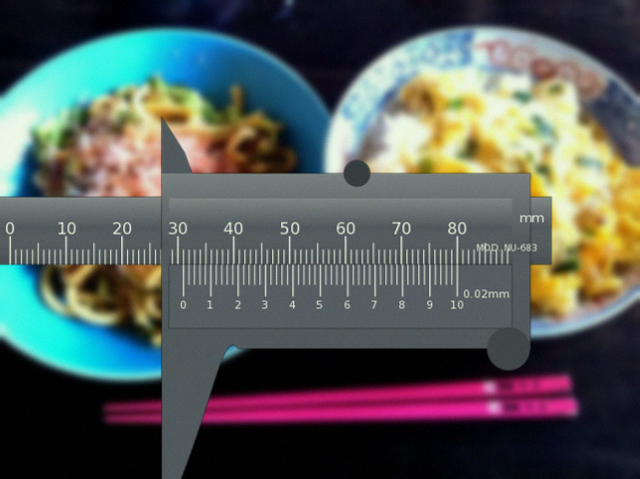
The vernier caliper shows 31.0 mm
